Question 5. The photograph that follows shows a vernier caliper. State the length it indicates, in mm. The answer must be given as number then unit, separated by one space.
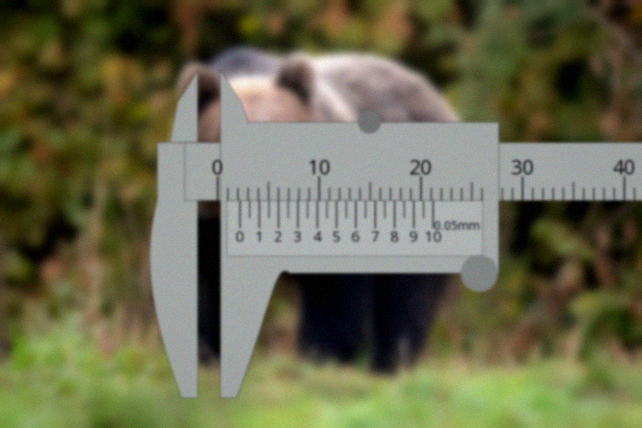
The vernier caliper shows 2.2 mm
